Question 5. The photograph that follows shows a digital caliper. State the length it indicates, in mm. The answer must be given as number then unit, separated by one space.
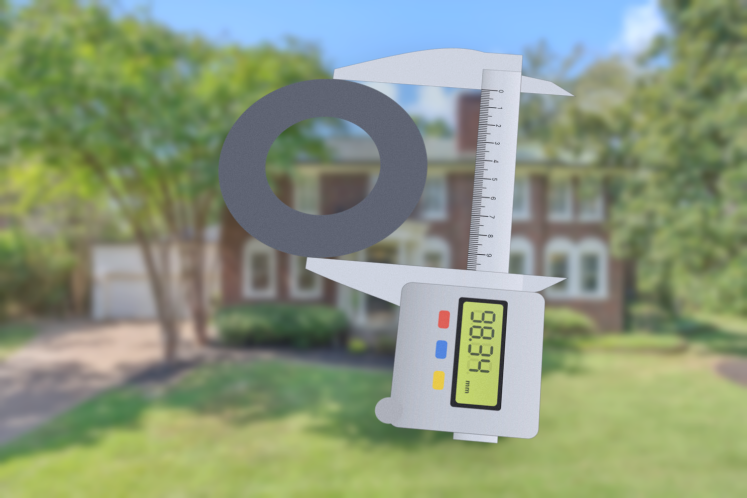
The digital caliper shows 98.34 mm
